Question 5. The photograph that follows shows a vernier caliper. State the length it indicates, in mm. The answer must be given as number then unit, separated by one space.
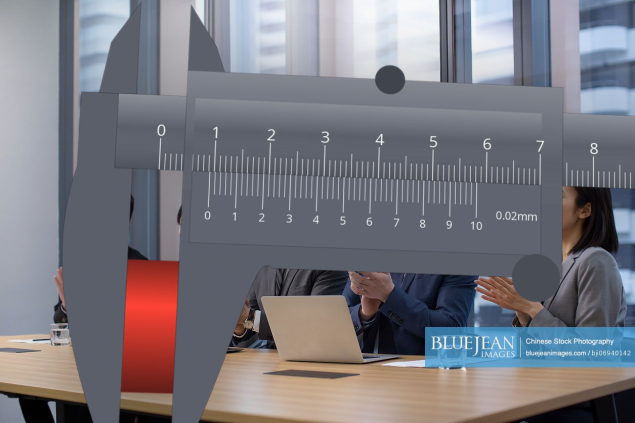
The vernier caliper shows 9.2 mm
